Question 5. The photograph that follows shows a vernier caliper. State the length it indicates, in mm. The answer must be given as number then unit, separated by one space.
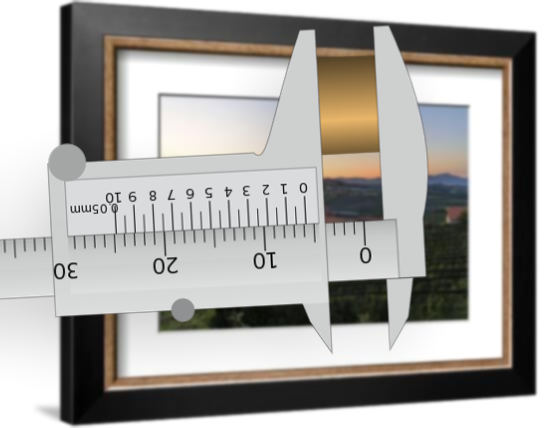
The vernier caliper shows 5.8 mm
